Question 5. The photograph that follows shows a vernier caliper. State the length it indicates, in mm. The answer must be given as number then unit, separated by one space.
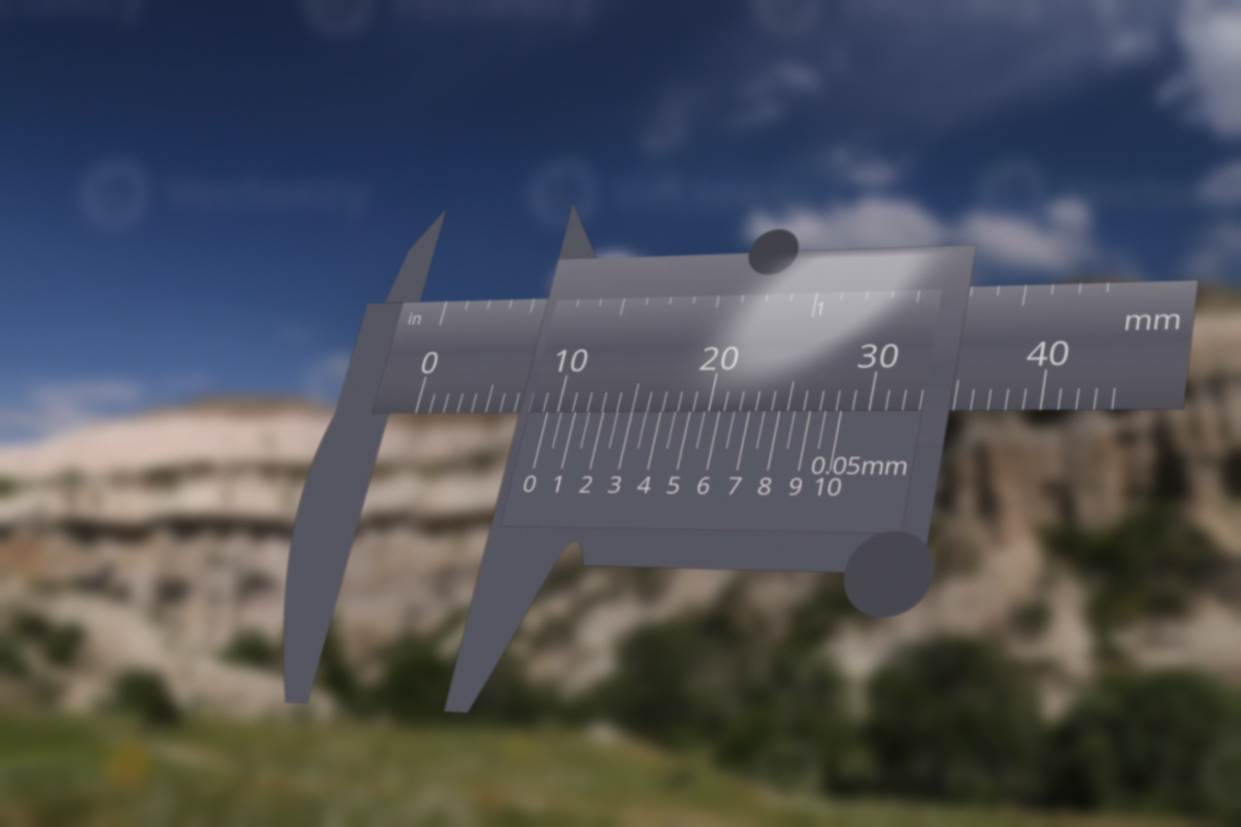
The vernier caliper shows 9.3 mm
